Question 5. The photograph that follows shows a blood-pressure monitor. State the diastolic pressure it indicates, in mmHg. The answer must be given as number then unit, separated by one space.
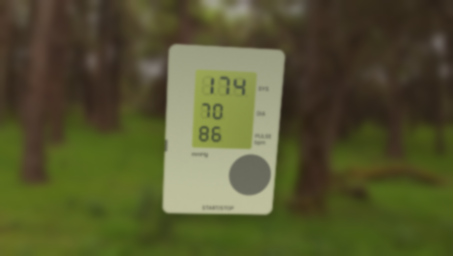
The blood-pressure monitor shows 70 mmHg
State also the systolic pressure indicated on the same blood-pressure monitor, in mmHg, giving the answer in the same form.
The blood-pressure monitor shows 174 mmHg
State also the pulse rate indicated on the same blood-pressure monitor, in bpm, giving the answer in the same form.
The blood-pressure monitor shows 86 bpm
